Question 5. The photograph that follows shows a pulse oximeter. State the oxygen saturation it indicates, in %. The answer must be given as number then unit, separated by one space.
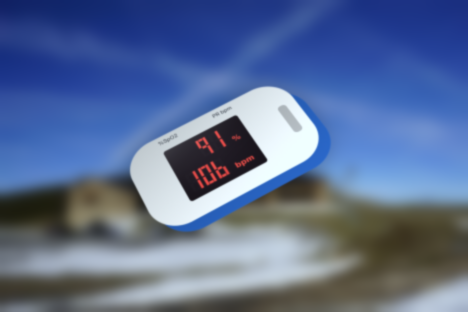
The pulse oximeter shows 91 %
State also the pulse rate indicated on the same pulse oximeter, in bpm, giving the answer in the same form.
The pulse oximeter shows 106 bpm
